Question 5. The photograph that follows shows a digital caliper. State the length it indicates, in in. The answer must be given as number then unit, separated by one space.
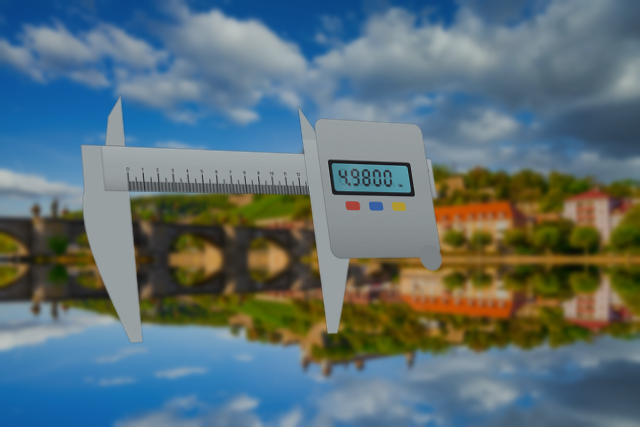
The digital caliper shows 4.9800 in
